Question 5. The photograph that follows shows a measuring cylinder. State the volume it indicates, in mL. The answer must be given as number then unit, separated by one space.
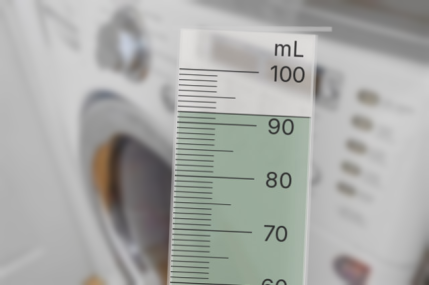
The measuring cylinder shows 92 mL
